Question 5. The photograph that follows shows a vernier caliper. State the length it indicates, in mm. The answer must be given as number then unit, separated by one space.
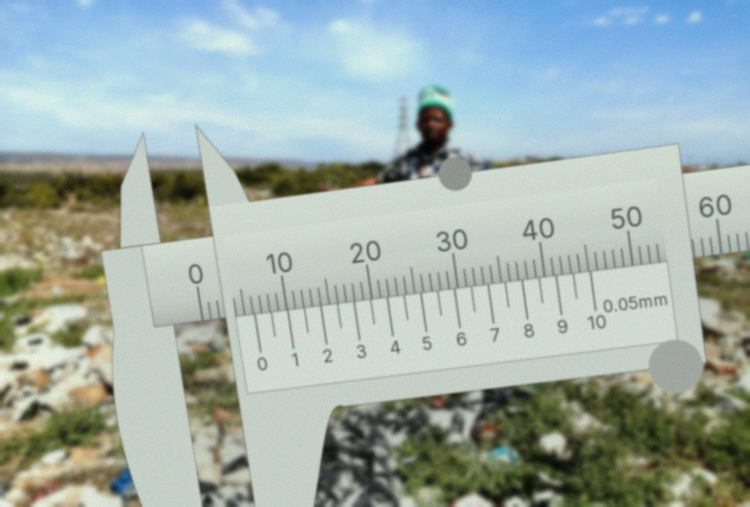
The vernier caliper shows 6.2 mm
